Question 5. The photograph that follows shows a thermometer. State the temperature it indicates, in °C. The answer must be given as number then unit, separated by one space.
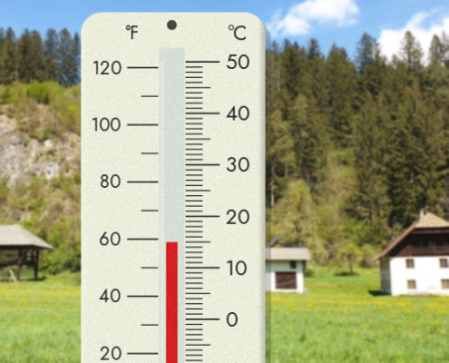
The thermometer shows 15 °C
